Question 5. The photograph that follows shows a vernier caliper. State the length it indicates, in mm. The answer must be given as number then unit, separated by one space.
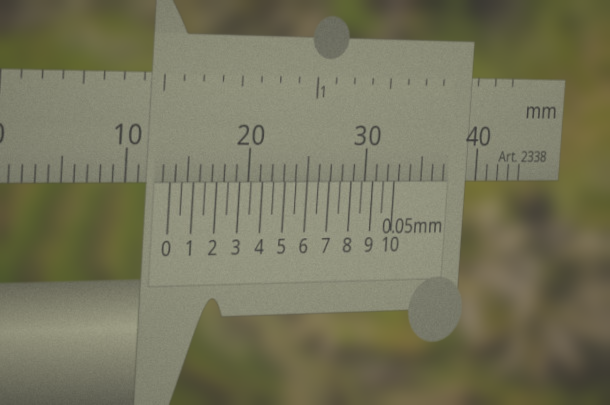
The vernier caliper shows 13.6 mm
